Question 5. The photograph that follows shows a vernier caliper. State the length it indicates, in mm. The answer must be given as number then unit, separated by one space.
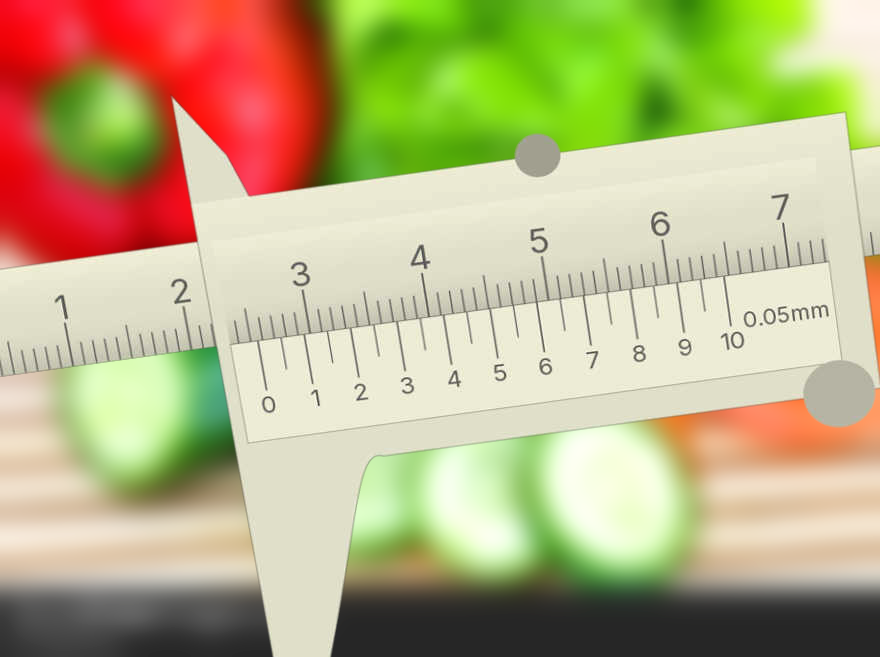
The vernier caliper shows 25.6 mm
